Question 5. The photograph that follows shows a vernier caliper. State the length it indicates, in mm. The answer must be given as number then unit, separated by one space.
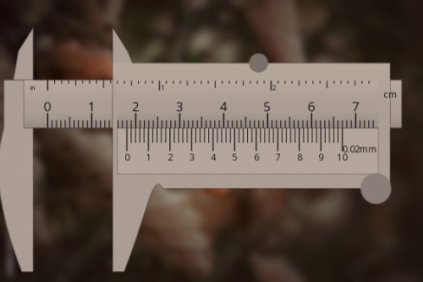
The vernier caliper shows 18.0 mm
